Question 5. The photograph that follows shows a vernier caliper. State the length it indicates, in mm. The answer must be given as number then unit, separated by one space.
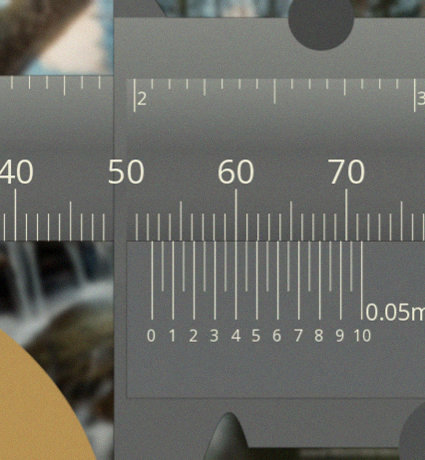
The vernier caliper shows 52.4 mm
